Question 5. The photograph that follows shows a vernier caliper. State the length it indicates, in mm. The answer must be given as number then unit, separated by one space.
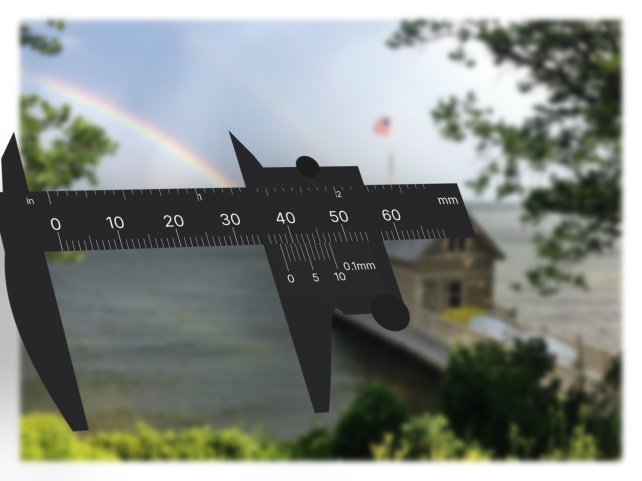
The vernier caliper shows 37.6 mm
